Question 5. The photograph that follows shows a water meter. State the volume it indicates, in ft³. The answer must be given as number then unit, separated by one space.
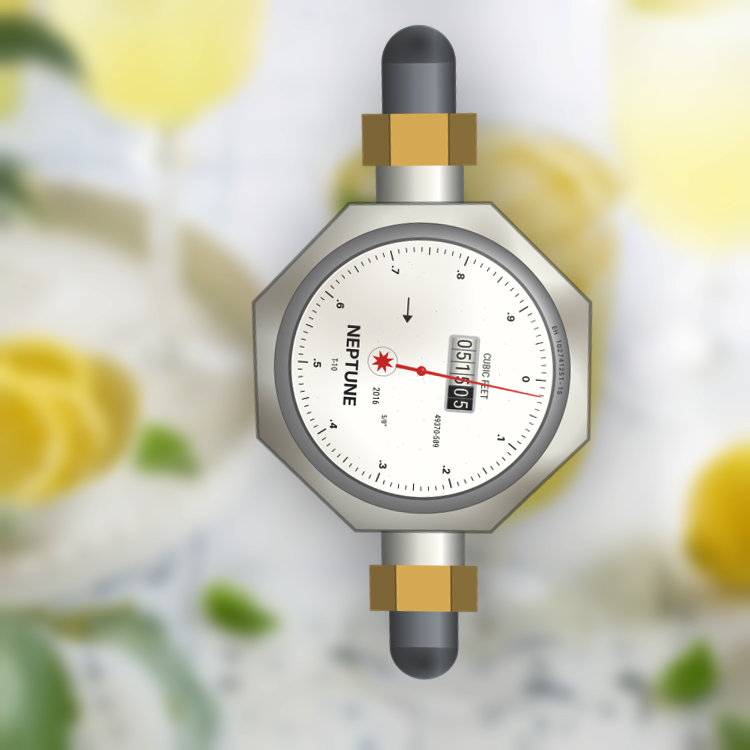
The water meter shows 51505.02 ft³
